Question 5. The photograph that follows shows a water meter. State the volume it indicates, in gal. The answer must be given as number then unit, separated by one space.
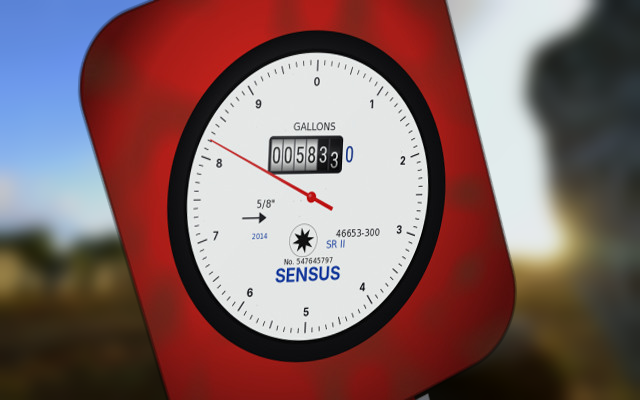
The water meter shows 58328.2 gal
